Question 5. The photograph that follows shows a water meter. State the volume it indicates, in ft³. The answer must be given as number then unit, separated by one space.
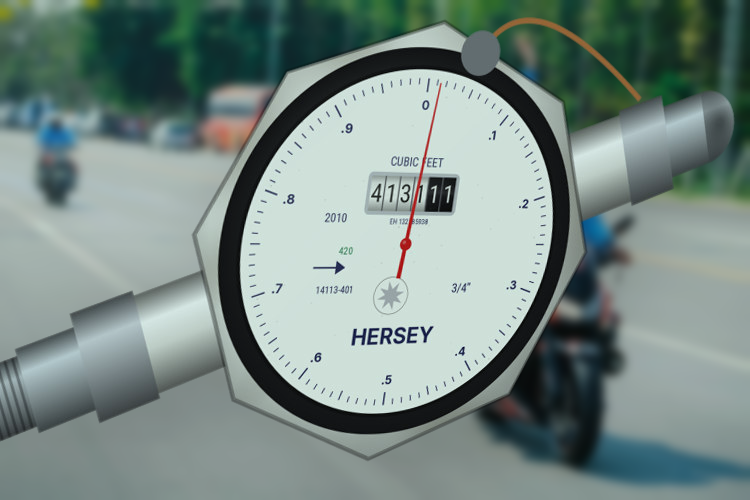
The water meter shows 413111.01 ft³
